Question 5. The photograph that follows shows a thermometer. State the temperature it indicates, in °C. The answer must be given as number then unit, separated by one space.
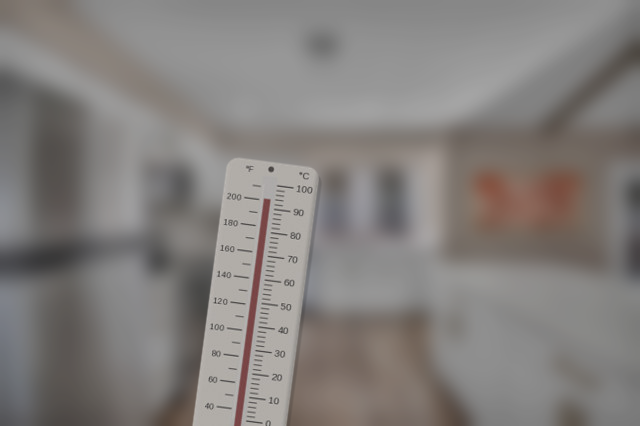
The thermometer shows 94 °C
